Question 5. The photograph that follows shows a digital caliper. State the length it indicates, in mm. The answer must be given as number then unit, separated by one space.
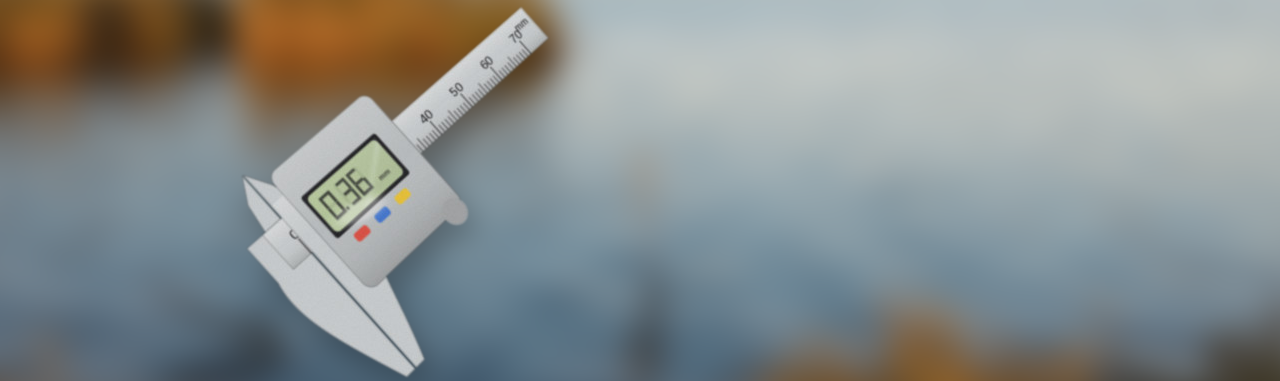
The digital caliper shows 0.36 mm
